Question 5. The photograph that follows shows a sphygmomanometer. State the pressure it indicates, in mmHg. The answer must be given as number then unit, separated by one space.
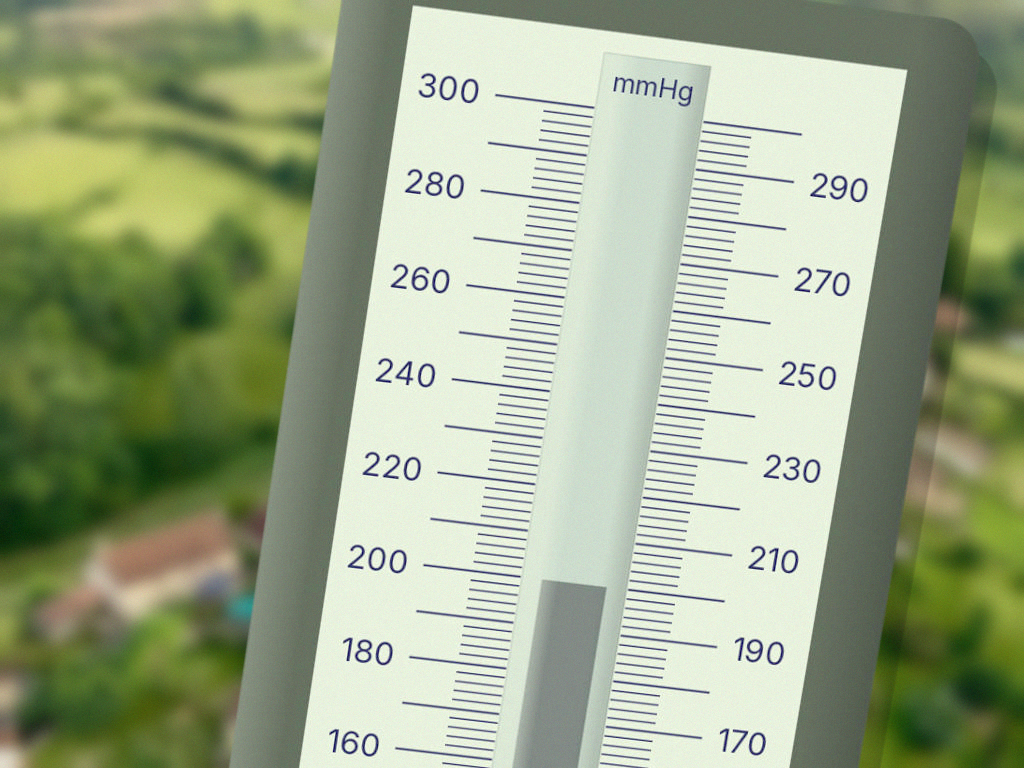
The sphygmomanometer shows 200 mmHg
